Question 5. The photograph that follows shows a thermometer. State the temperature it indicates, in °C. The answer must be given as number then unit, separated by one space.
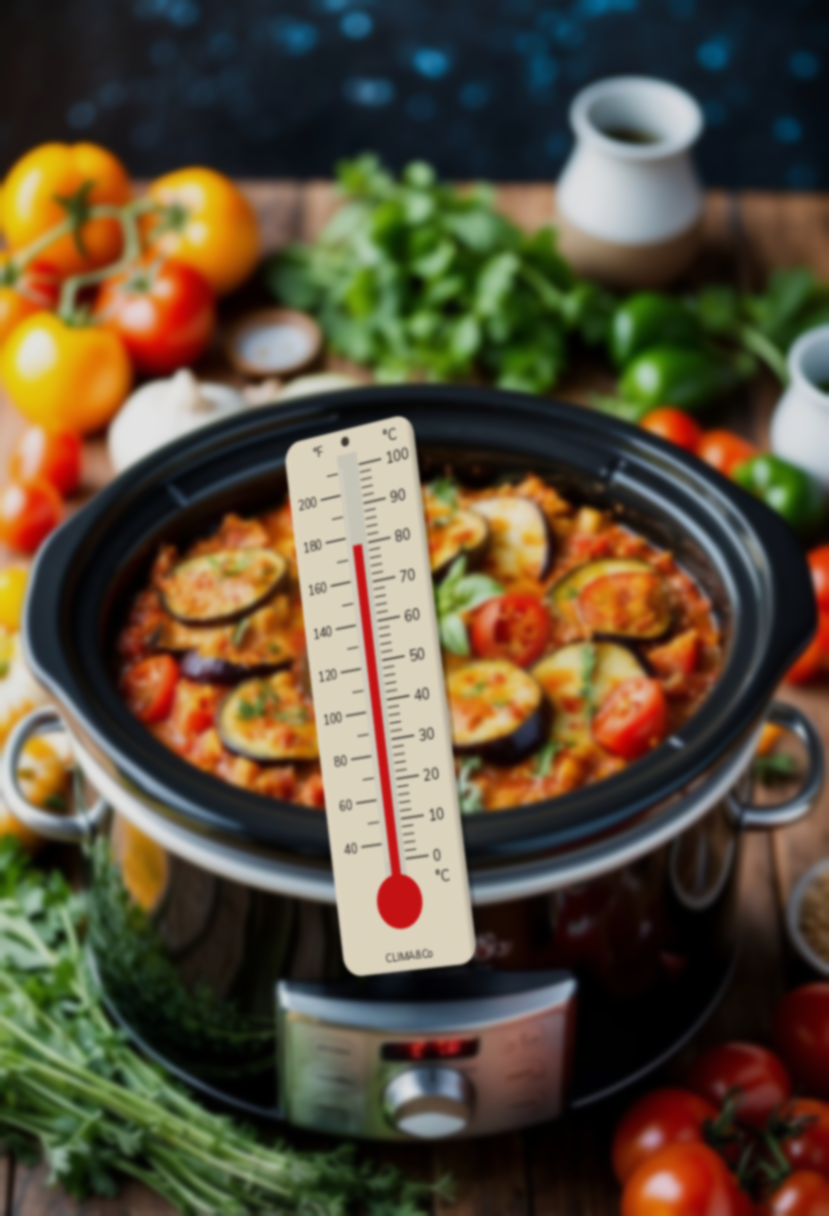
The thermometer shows 80 °C
